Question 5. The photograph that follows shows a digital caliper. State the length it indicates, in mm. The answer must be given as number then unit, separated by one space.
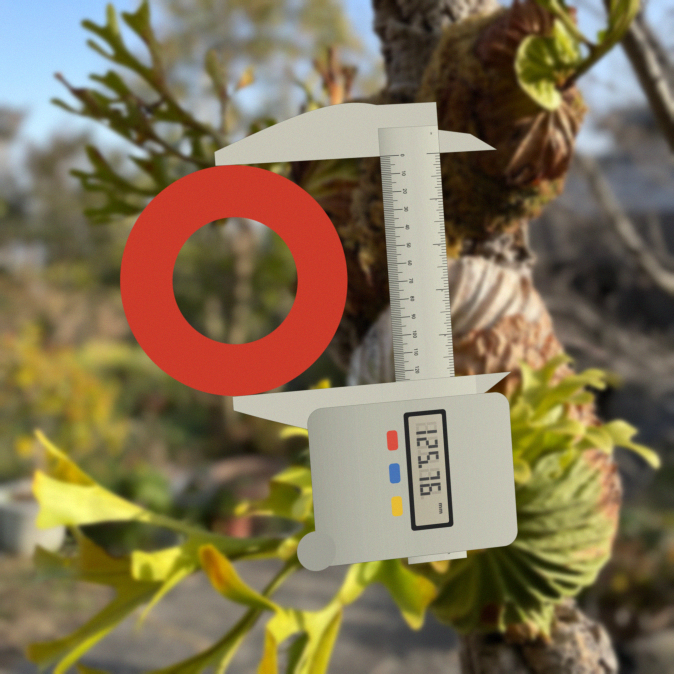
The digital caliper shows 125.76 mm
